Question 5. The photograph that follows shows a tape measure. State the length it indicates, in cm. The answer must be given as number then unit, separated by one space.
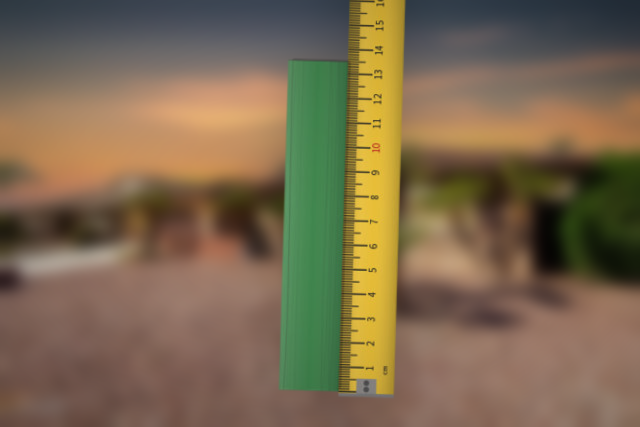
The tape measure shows 13.5 cm
